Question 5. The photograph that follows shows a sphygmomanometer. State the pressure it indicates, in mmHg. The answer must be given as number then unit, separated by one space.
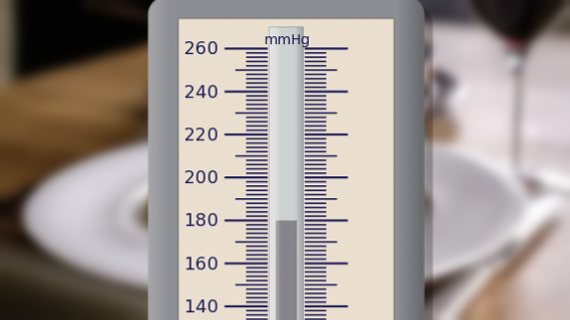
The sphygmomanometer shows 180 mmHg
